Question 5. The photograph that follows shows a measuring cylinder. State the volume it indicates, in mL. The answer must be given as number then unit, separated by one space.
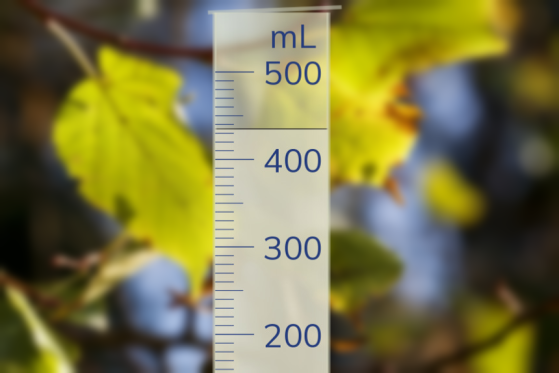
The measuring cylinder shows 435 mL
